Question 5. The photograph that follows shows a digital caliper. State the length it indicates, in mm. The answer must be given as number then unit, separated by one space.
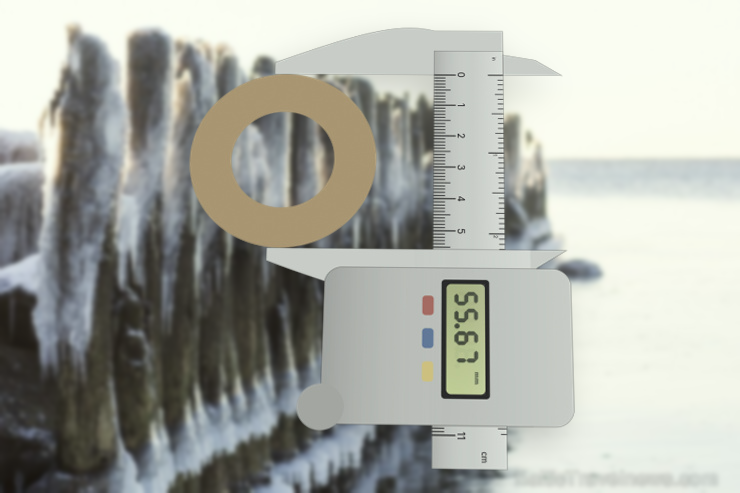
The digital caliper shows 55.67 mm
